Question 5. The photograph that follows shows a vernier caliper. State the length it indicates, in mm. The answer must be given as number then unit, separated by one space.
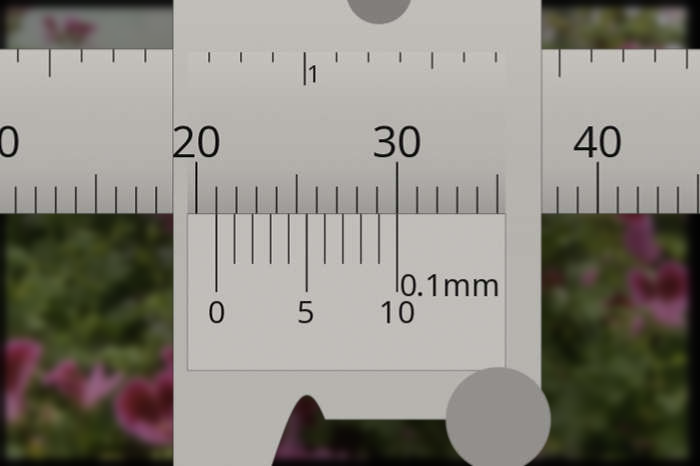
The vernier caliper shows 21.0 mm
